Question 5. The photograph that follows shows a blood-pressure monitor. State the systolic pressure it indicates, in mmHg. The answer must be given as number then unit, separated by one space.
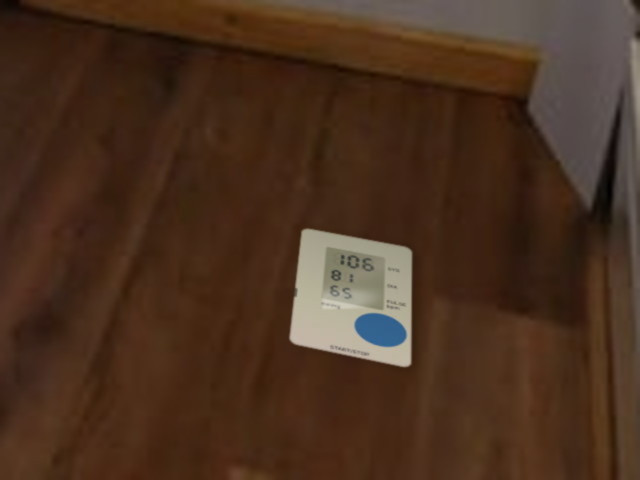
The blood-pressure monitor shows 106 mmHg
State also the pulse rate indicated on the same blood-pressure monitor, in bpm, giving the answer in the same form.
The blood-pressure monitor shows 65 bpm
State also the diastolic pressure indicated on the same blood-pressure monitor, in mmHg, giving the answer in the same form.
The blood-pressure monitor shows 81 mmHg
